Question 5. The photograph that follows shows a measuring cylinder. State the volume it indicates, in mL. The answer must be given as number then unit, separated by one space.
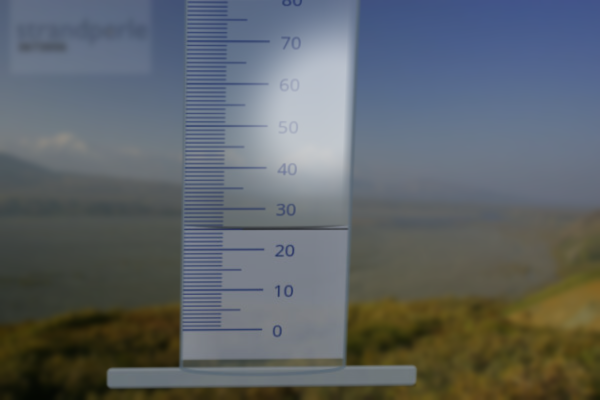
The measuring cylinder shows 25 mL
